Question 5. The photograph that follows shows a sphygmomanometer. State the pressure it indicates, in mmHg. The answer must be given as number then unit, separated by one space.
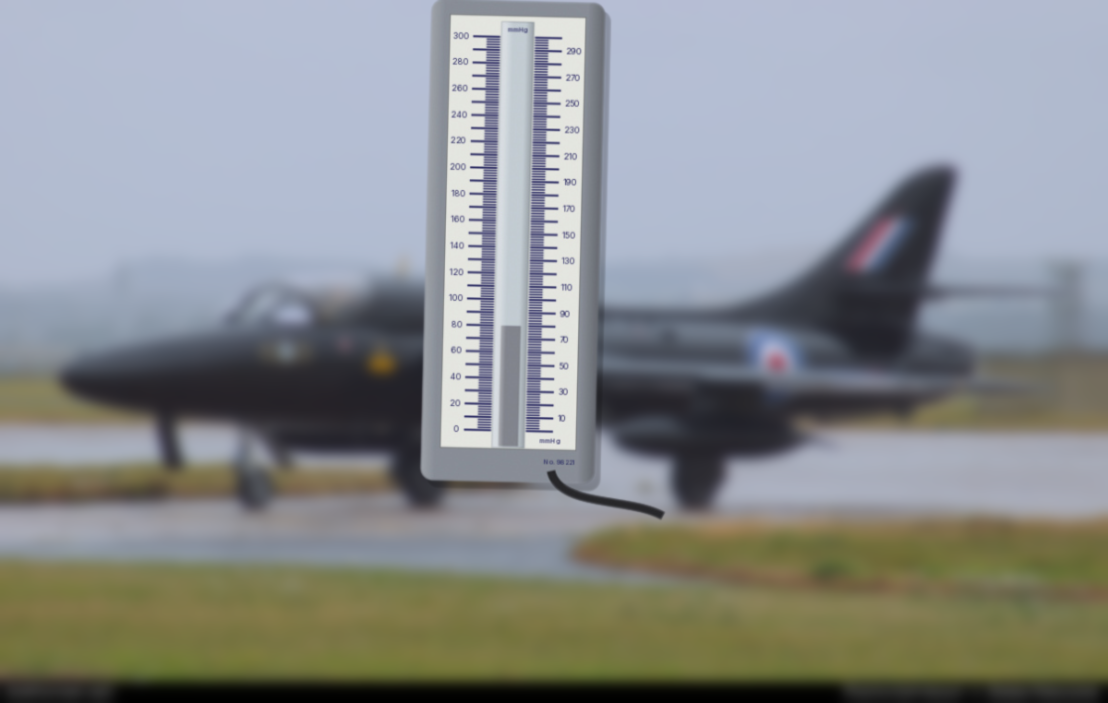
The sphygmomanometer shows 80 mmHg
